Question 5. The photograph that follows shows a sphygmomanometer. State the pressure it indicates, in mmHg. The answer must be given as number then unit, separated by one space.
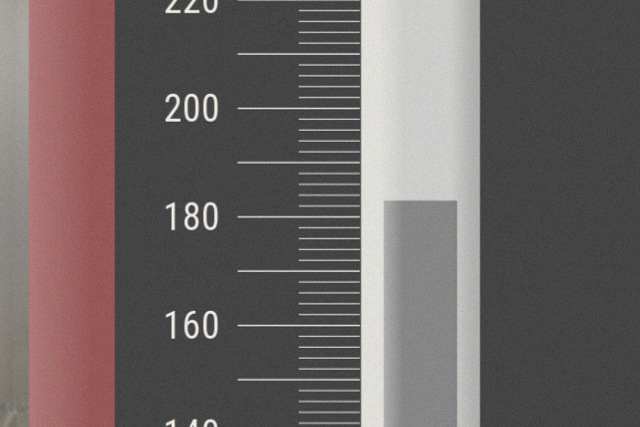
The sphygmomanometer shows 183 mmHg
